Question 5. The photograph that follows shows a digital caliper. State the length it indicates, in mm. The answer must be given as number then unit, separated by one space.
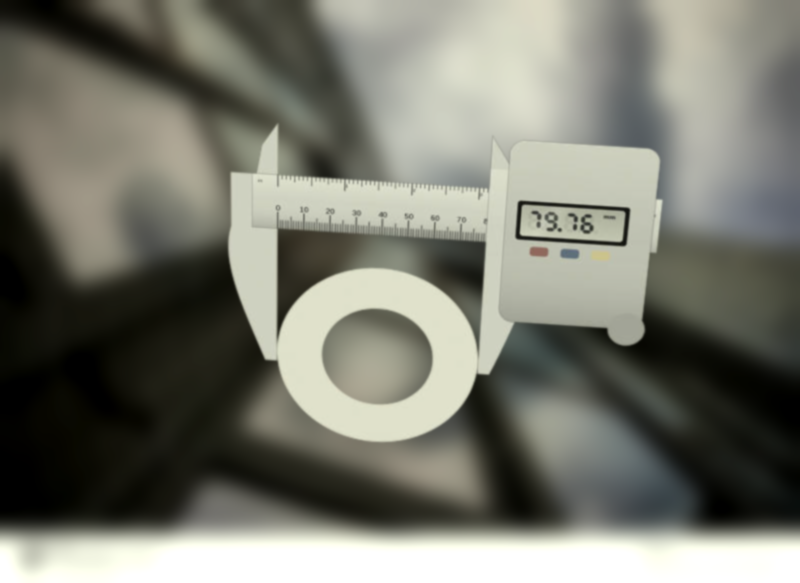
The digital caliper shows 79.76 mm
